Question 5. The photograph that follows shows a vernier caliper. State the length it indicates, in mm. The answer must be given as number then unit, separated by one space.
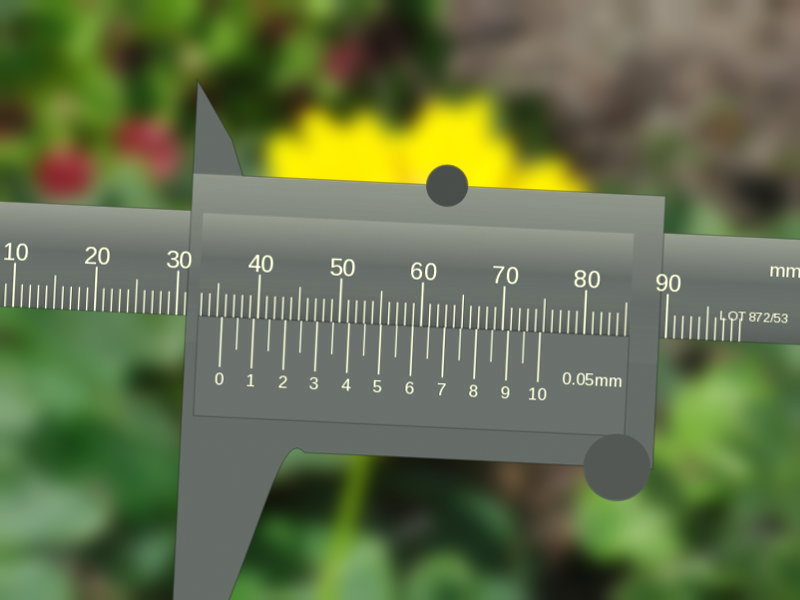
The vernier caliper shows 35.6 mm
